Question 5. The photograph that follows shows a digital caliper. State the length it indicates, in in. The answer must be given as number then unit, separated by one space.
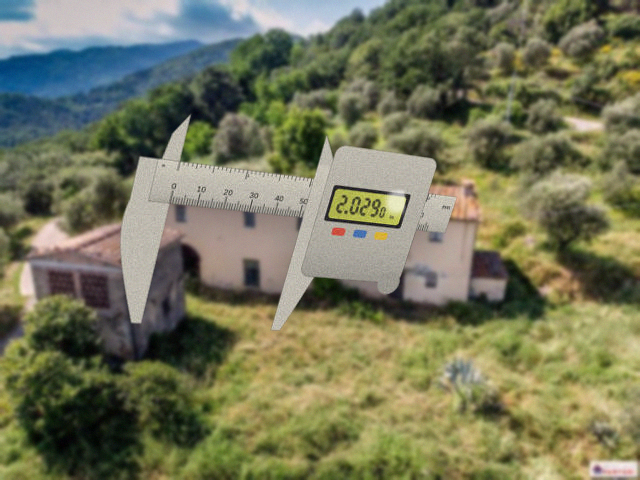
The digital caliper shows 2.0290 in
